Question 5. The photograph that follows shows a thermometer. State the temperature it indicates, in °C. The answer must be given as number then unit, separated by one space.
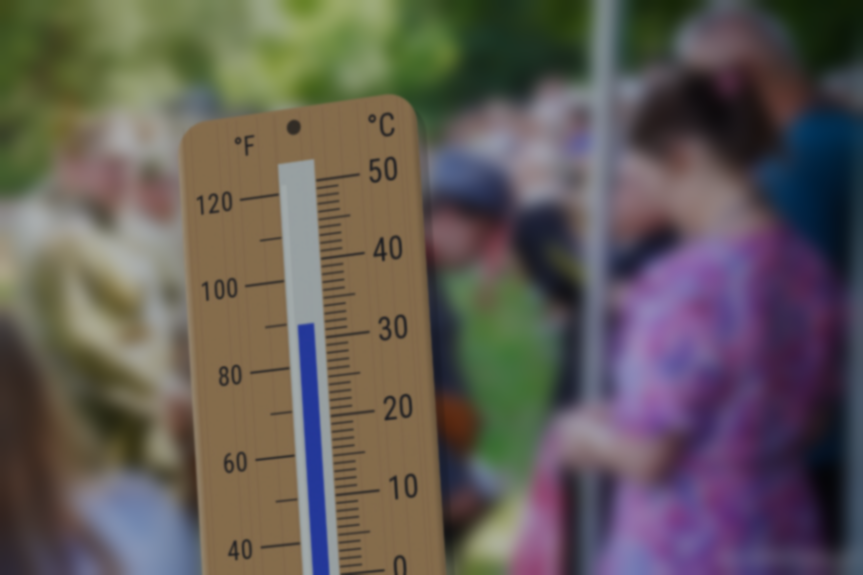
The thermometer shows 32 °C
